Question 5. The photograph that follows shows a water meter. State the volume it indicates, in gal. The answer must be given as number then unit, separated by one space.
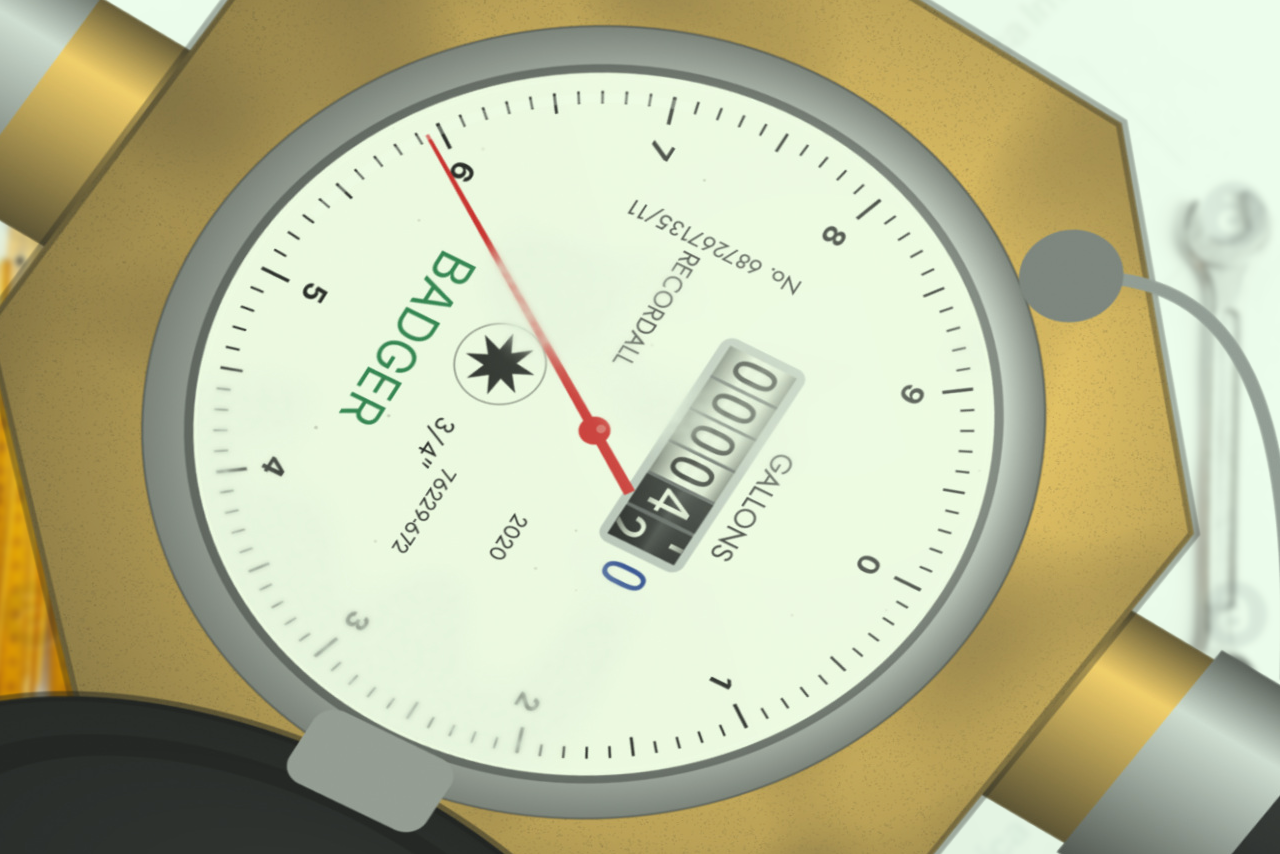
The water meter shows 415.9 gal
